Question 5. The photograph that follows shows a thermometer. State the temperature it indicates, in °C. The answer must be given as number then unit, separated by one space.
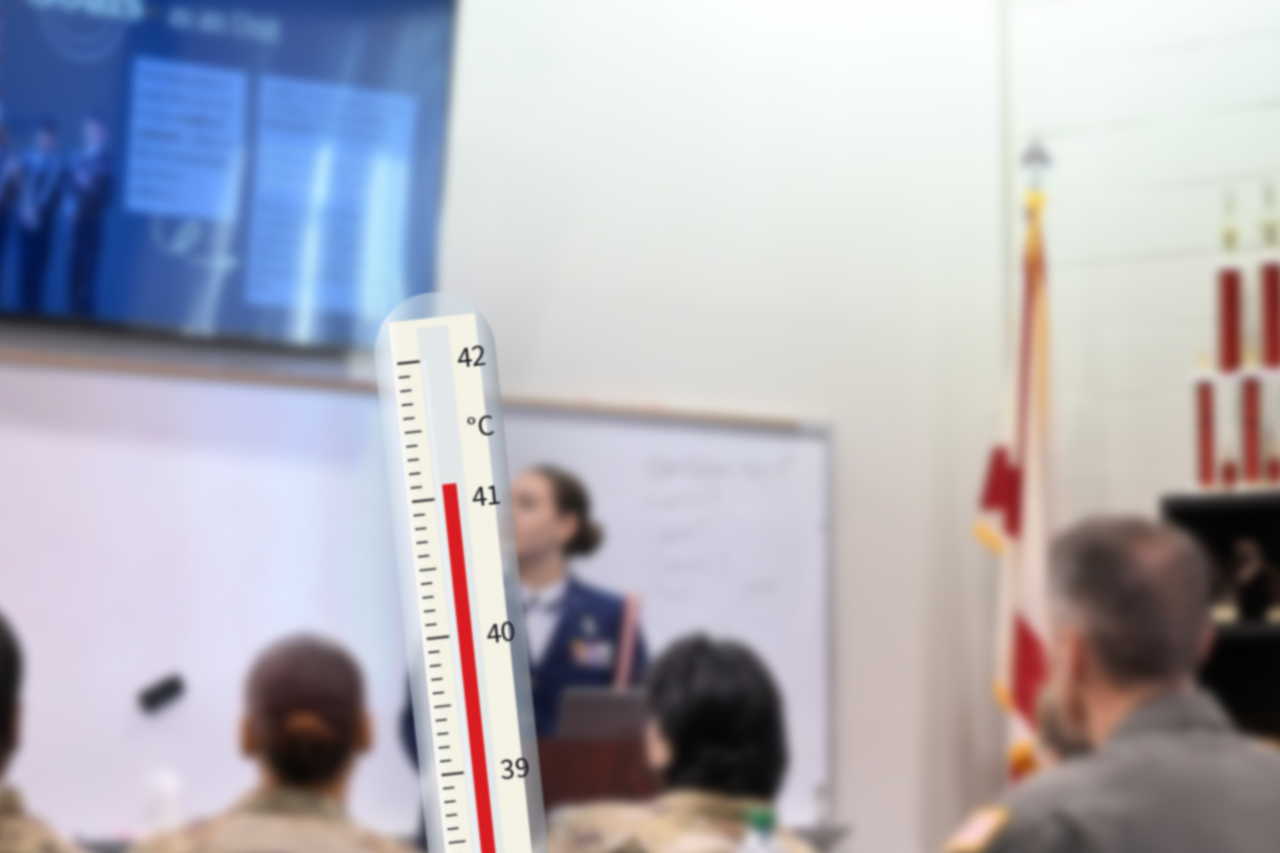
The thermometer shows 41.1 °C
